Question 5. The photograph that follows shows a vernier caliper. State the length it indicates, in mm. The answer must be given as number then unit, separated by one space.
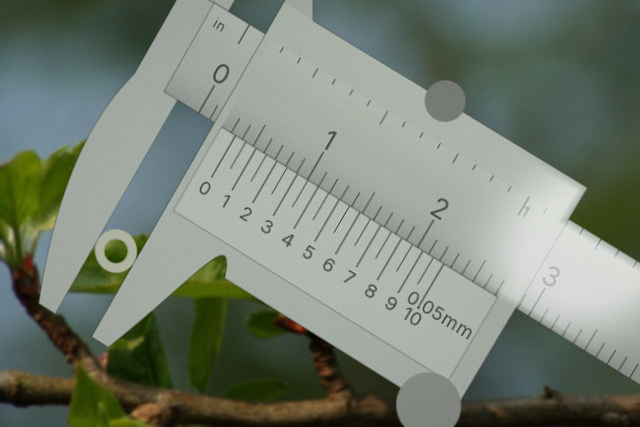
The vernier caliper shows 3.4 mm
